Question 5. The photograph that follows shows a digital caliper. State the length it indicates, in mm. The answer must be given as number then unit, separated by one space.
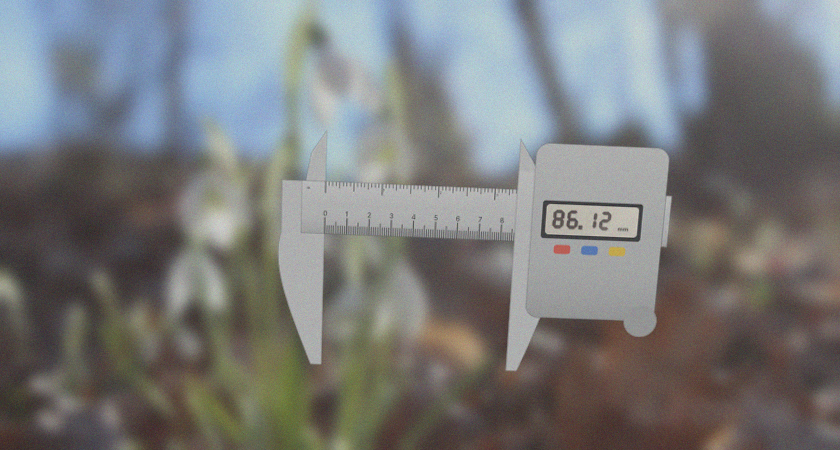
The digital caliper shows 86.12 mm
